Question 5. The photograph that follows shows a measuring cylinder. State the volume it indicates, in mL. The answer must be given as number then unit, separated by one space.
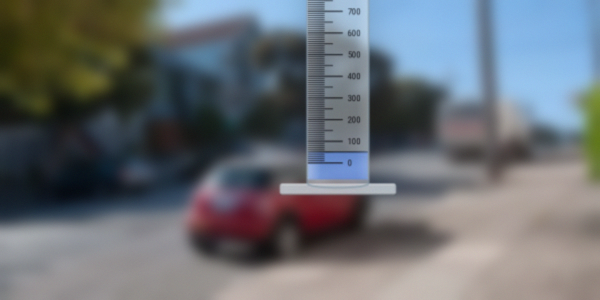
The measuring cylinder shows 50 mL
